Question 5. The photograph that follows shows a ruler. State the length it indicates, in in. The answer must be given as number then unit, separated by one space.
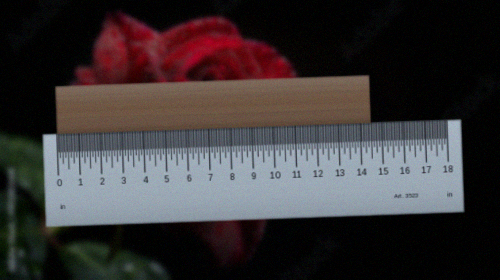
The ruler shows 14.5 in
